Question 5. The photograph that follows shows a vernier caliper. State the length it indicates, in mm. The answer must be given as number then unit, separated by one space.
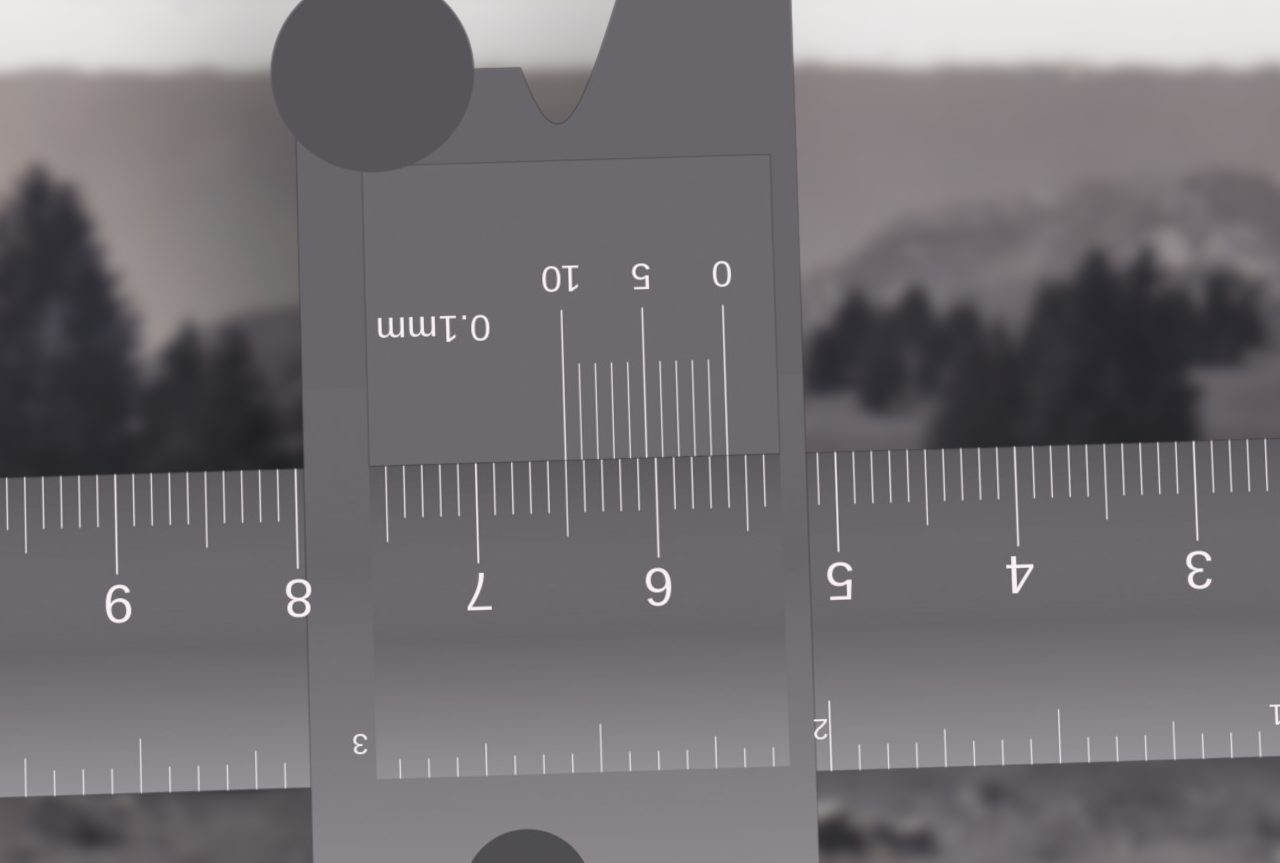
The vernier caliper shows 56.0 mm
